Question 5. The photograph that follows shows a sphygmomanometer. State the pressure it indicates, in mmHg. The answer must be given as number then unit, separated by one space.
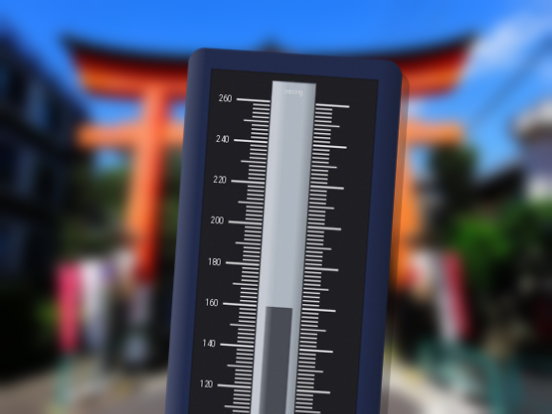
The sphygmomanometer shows 160 mmHg
